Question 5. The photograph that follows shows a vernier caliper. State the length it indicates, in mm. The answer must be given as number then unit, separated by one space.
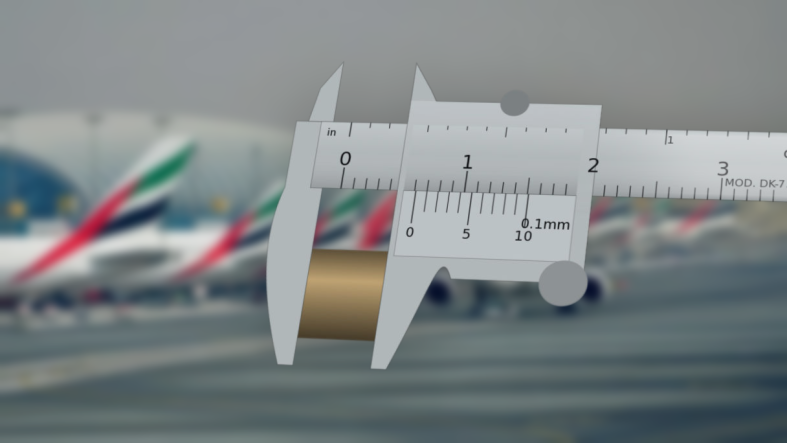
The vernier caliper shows 6.1 mm
